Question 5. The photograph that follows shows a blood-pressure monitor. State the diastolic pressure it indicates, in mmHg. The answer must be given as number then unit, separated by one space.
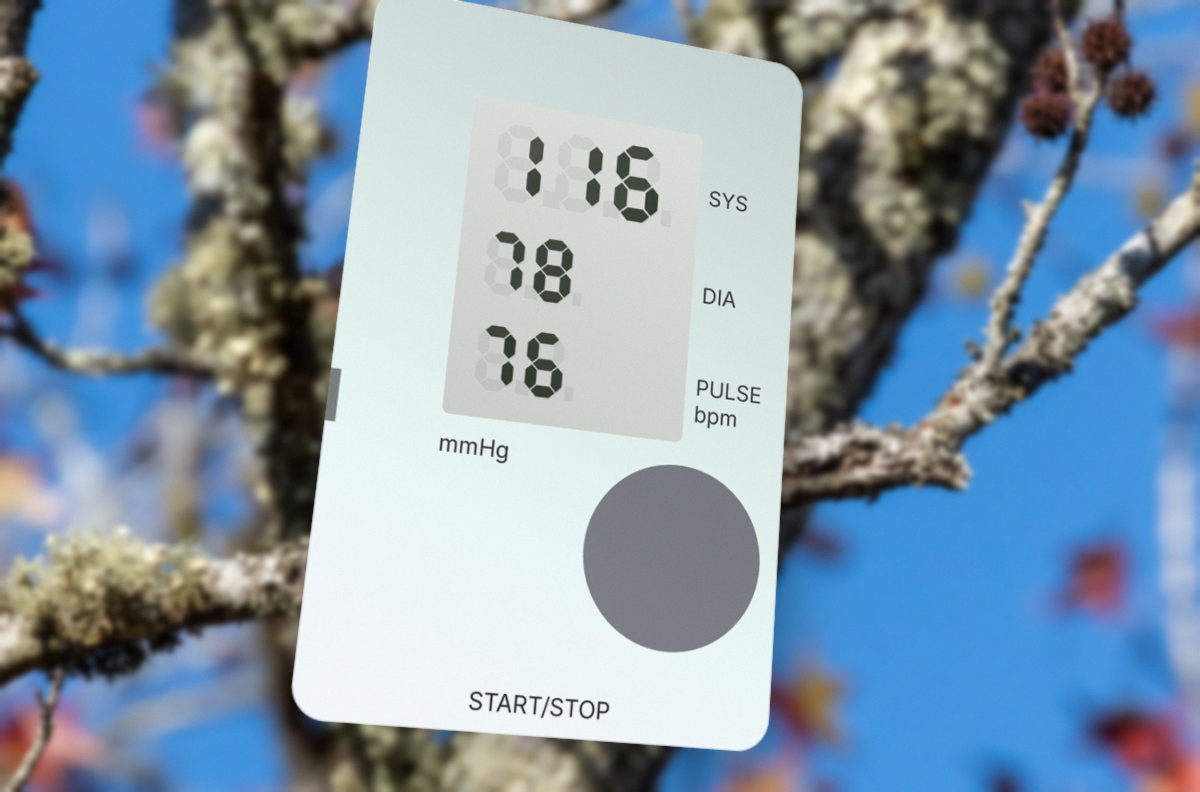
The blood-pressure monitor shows 78 mmHg
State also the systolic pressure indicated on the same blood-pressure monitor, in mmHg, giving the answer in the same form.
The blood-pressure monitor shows 116 mmHg
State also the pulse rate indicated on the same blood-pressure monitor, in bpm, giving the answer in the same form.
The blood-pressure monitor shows 76 bpm
